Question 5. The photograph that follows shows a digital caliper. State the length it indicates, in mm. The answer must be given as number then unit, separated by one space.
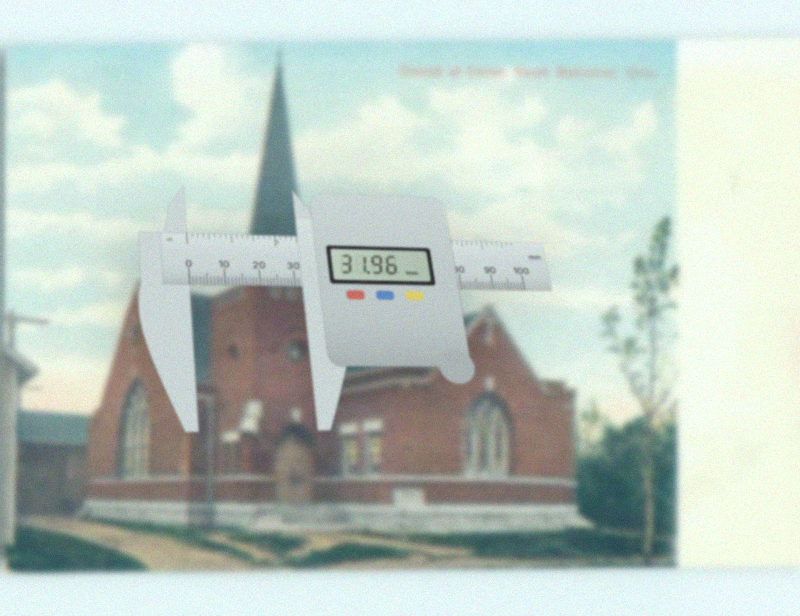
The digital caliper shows 31.96 mm
